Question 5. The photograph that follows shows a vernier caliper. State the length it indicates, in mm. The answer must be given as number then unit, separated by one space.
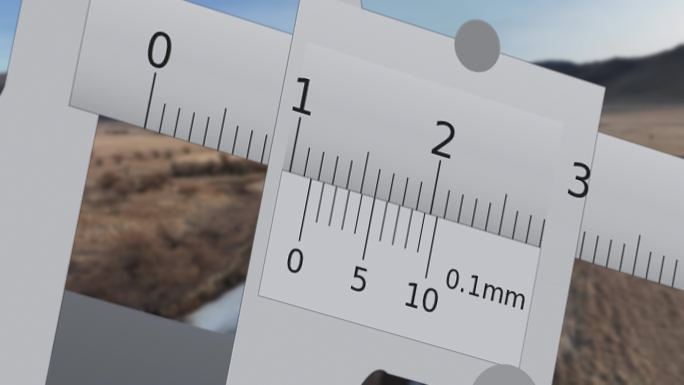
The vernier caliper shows 11.5 mm
